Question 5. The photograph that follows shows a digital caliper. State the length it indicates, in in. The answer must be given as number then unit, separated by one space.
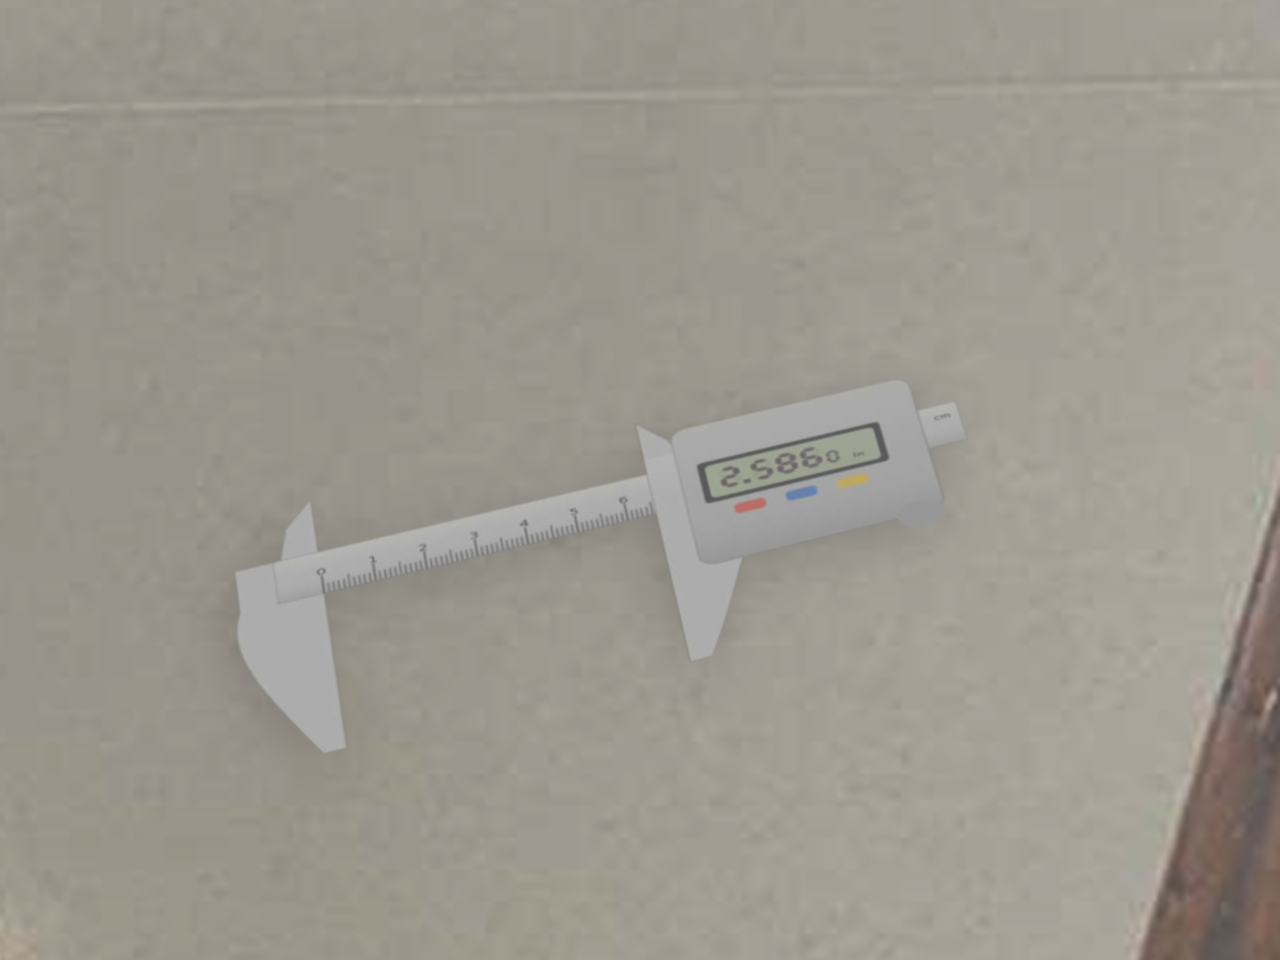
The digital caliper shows 2.5860 in
